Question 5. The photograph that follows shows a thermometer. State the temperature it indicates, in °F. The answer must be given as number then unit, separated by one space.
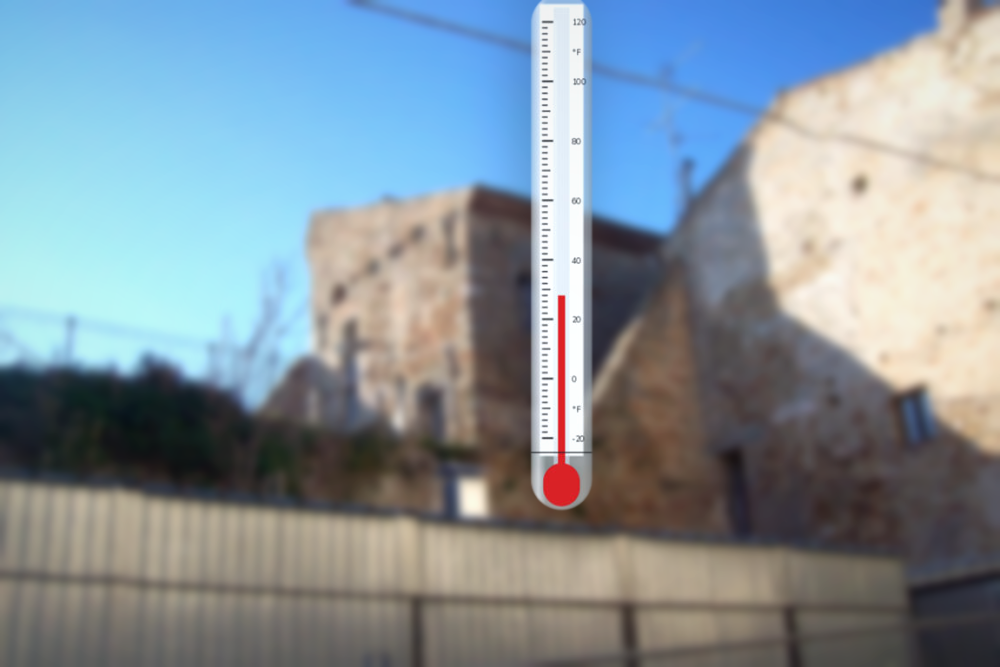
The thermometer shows 28 °F
